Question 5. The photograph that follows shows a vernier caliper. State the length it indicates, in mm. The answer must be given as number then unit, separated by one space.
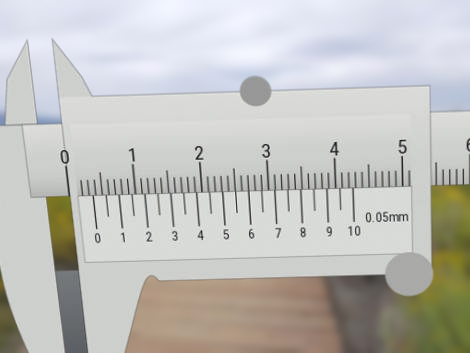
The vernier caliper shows 3.6 mm
